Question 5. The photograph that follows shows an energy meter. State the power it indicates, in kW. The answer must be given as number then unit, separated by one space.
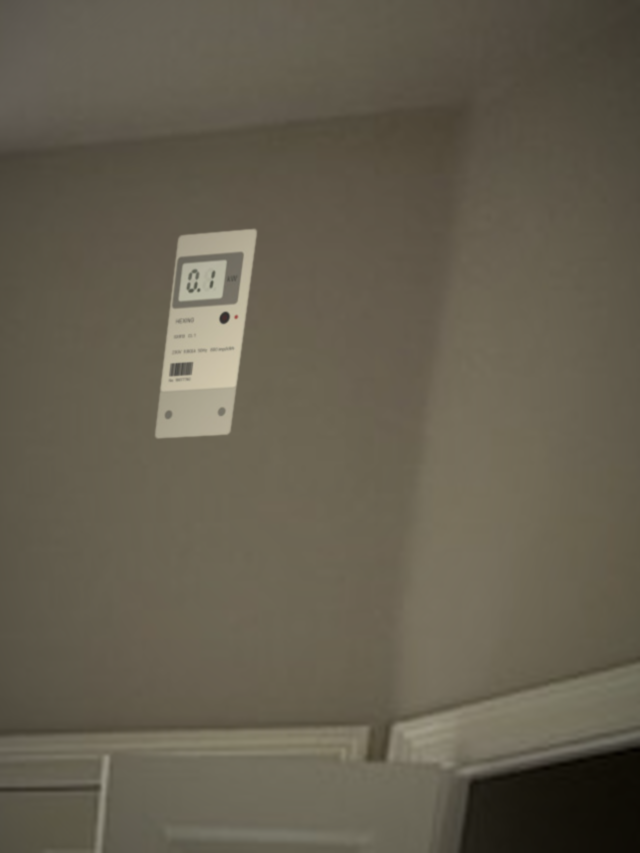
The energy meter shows 0.1 kW
